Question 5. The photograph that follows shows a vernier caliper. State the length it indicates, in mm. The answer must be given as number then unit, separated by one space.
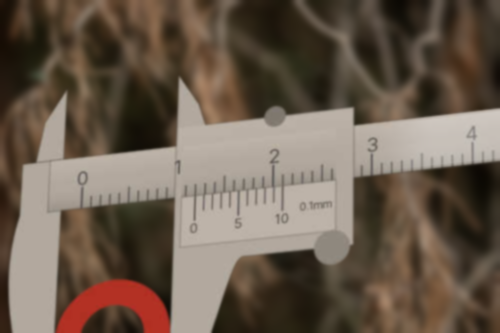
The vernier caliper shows 12.0 mm
